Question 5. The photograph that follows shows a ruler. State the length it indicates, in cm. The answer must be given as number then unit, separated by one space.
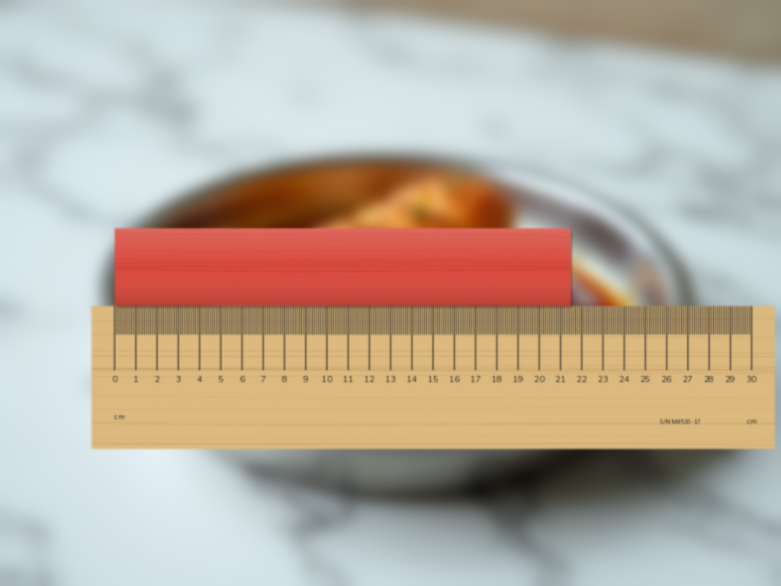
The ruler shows 21.5 cm
